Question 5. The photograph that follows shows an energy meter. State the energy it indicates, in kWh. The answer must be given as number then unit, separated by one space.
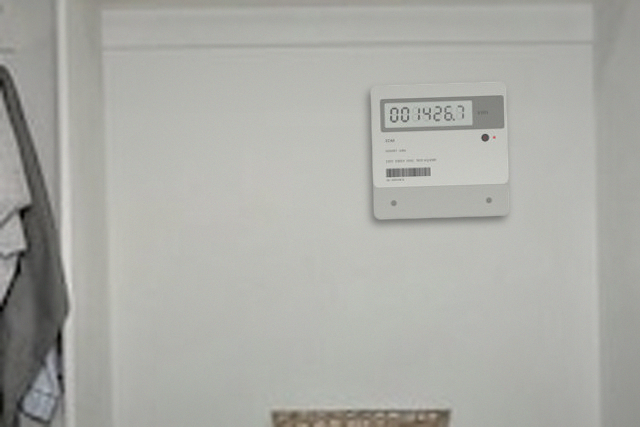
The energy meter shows 1426.7 kWh
